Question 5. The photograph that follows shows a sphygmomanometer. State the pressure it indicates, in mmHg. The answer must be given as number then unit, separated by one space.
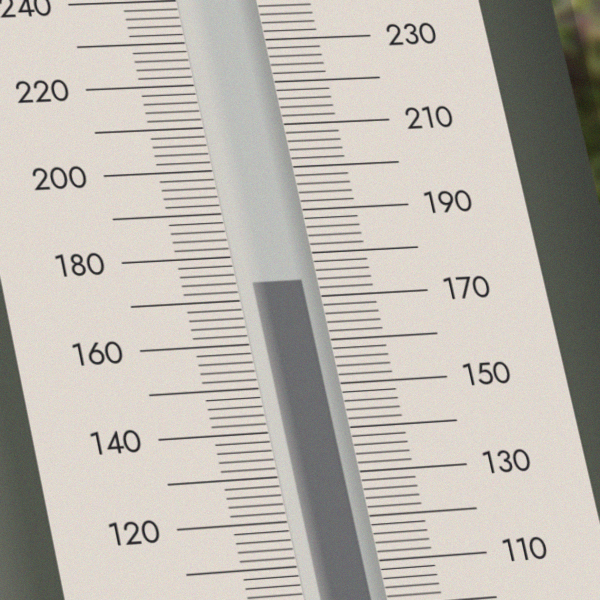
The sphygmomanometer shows 174 mmHg
